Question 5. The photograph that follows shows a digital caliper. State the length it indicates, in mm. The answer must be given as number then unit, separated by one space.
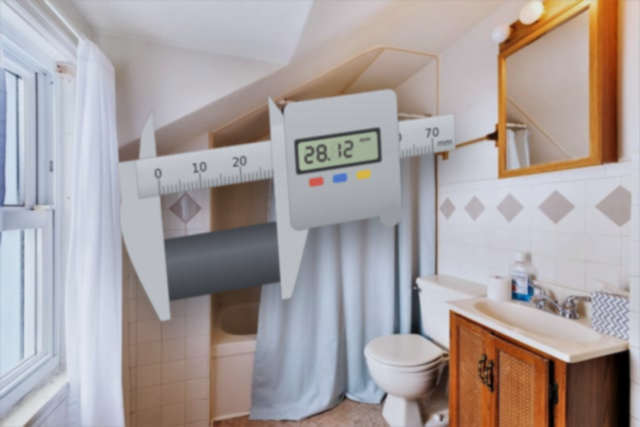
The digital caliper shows 28.12 mm
